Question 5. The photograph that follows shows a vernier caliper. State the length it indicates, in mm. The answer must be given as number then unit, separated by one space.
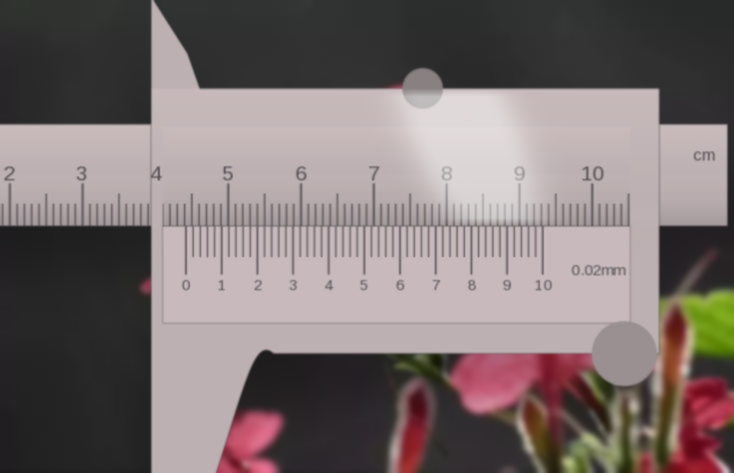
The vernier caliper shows 44.2 mm
